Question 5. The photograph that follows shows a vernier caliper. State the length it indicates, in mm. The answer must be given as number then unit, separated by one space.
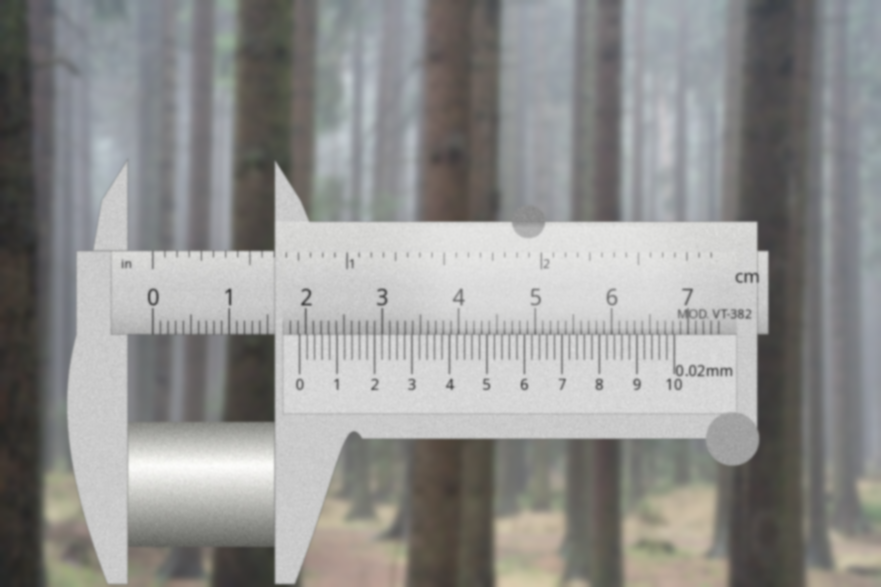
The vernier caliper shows 19.2 mm
